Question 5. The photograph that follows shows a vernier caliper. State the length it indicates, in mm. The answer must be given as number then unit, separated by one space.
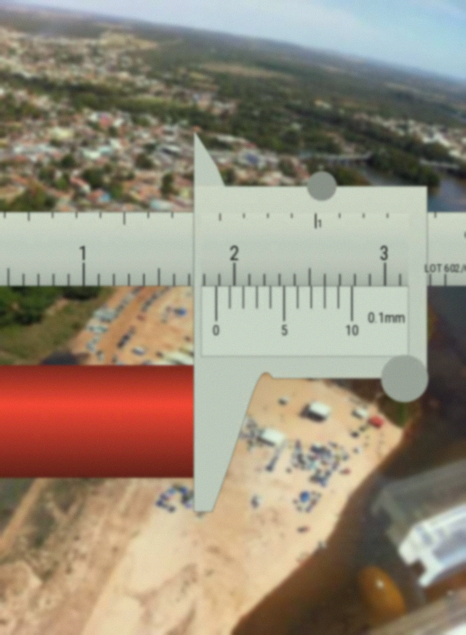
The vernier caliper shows 18.8 mm
